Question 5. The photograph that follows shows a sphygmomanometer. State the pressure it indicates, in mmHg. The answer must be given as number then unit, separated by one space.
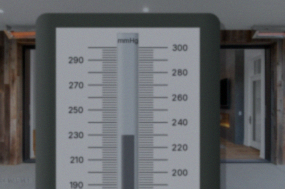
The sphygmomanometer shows 230 mmHg
